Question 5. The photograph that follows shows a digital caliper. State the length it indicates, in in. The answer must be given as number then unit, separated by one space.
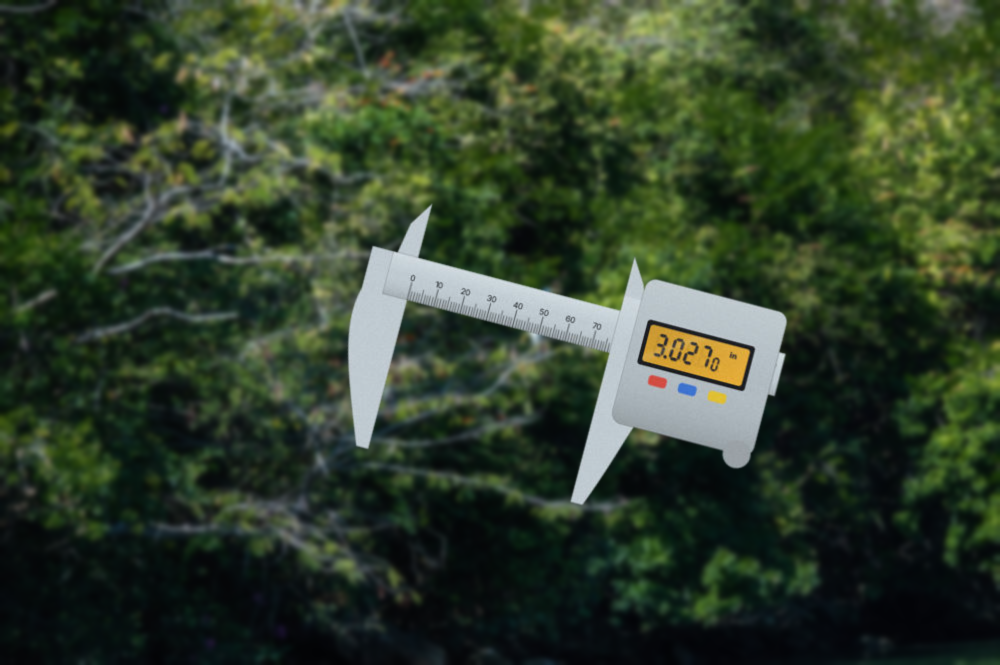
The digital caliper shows 3.0270 in
